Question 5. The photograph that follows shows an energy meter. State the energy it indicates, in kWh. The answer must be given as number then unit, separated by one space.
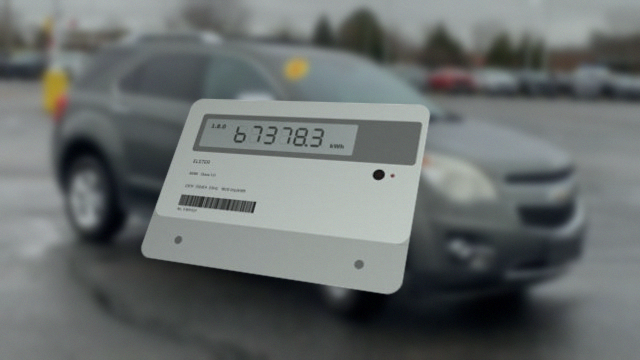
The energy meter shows 67378.3 kWh
